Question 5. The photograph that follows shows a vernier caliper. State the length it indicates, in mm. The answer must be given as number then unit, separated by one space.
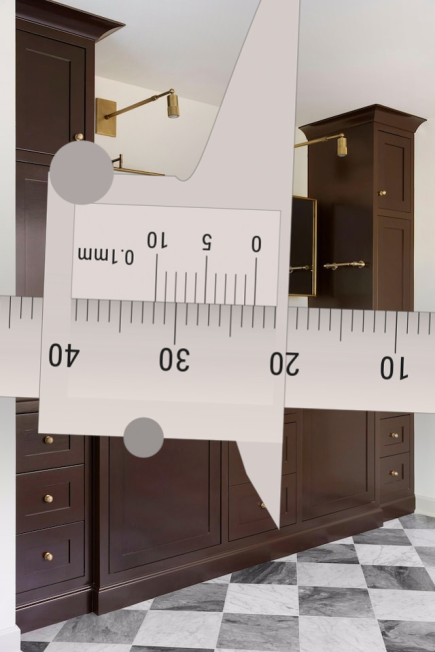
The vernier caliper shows 22.9 mm
